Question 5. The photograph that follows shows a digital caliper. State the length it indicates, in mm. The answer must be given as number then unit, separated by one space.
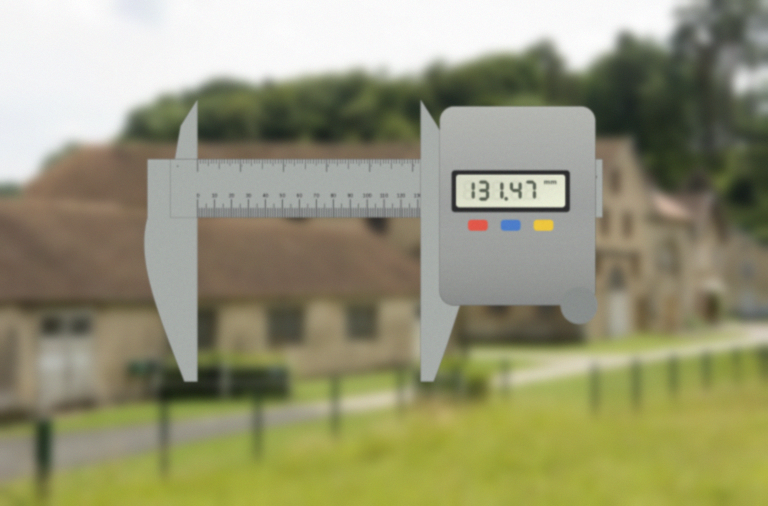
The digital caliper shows 131.47 mm
